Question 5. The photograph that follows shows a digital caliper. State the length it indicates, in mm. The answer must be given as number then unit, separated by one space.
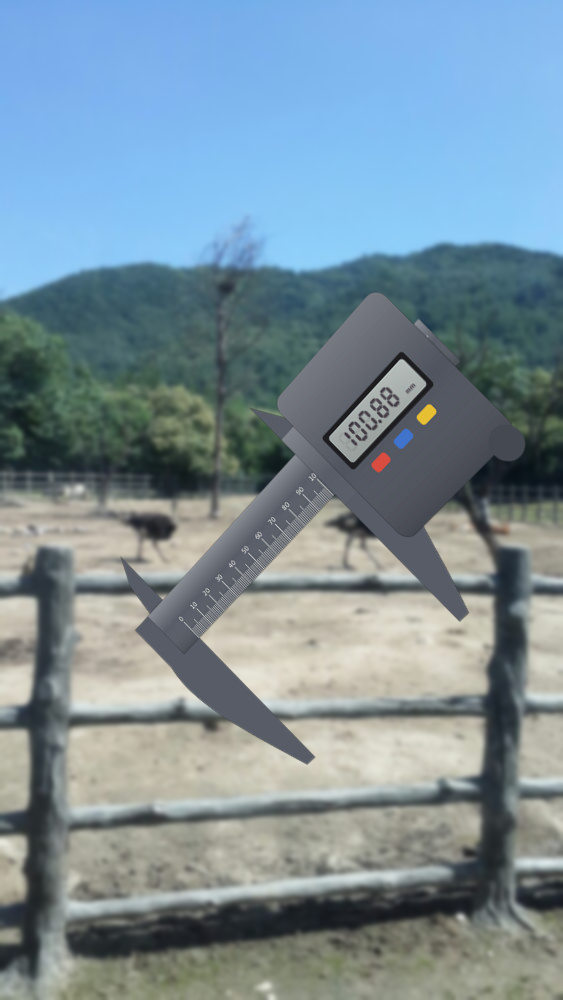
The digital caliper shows 100.88 mm
